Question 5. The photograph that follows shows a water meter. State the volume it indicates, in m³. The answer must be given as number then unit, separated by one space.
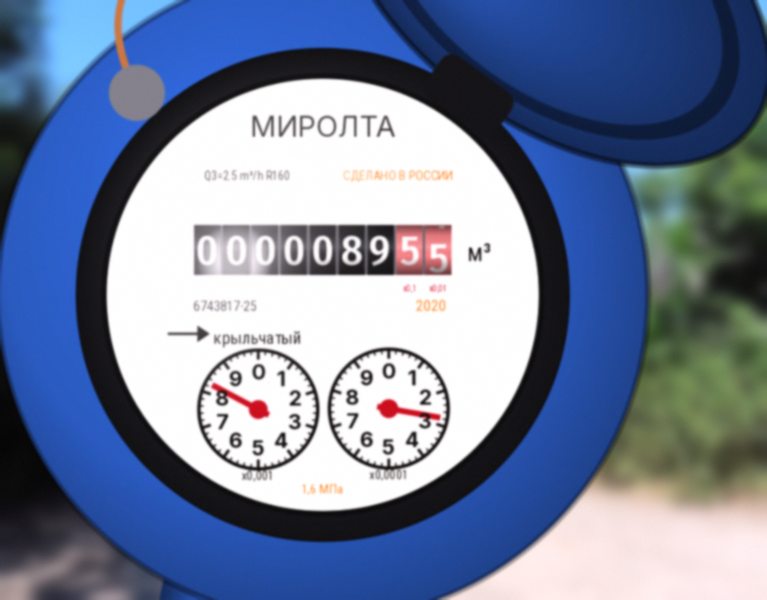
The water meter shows 89.5482 m³
